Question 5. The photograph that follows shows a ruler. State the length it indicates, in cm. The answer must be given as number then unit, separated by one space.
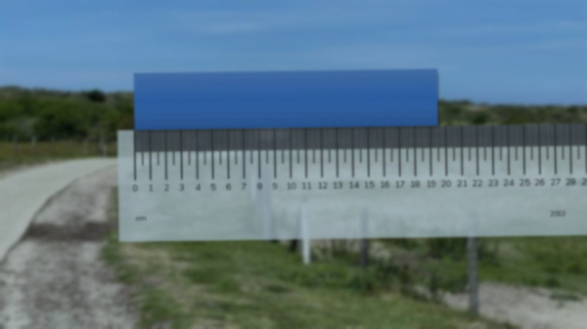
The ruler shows 19.5 cm
